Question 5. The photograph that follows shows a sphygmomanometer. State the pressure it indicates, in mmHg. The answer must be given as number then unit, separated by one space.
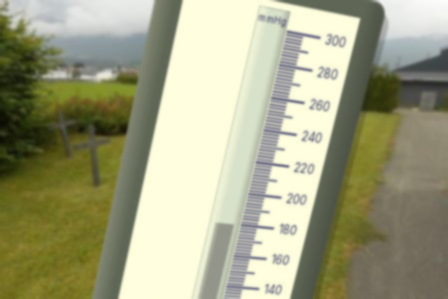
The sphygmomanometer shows 180 mmHg
